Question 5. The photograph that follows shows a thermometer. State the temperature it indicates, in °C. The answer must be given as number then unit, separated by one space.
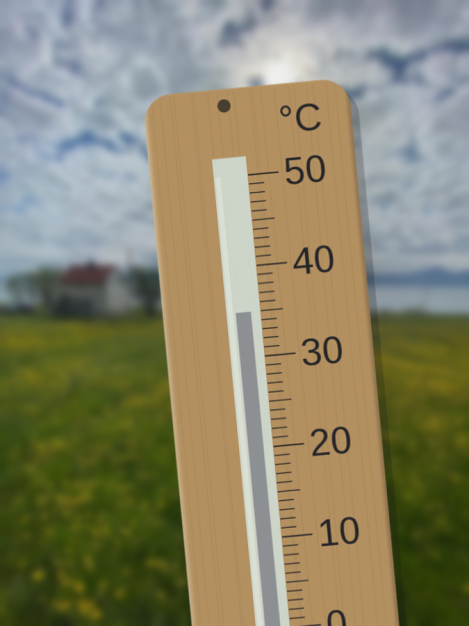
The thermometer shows 35 °C
